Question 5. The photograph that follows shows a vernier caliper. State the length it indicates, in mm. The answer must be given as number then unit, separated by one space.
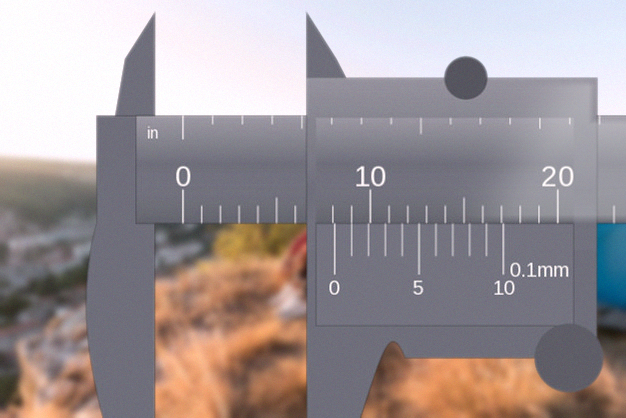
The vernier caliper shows 8.1 mm
